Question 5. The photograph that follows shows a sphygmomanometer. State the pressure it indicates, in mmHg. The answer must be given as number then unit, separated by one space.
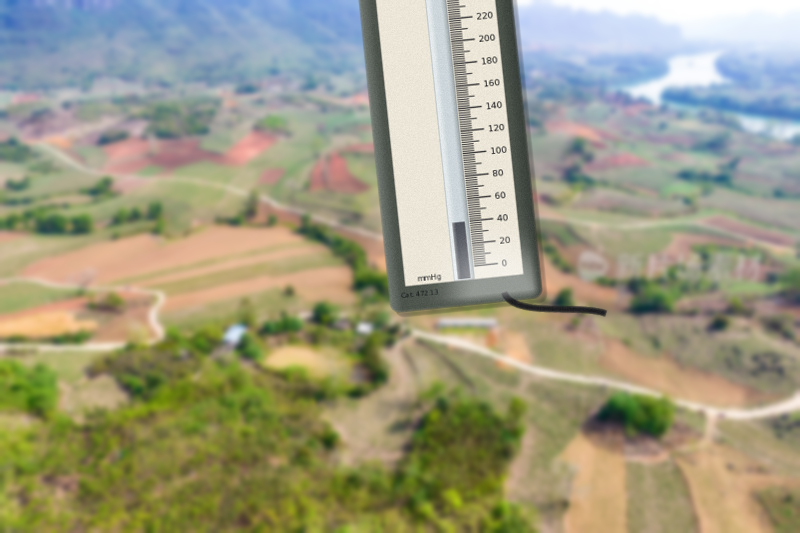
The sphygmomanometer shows 40 mmHg
